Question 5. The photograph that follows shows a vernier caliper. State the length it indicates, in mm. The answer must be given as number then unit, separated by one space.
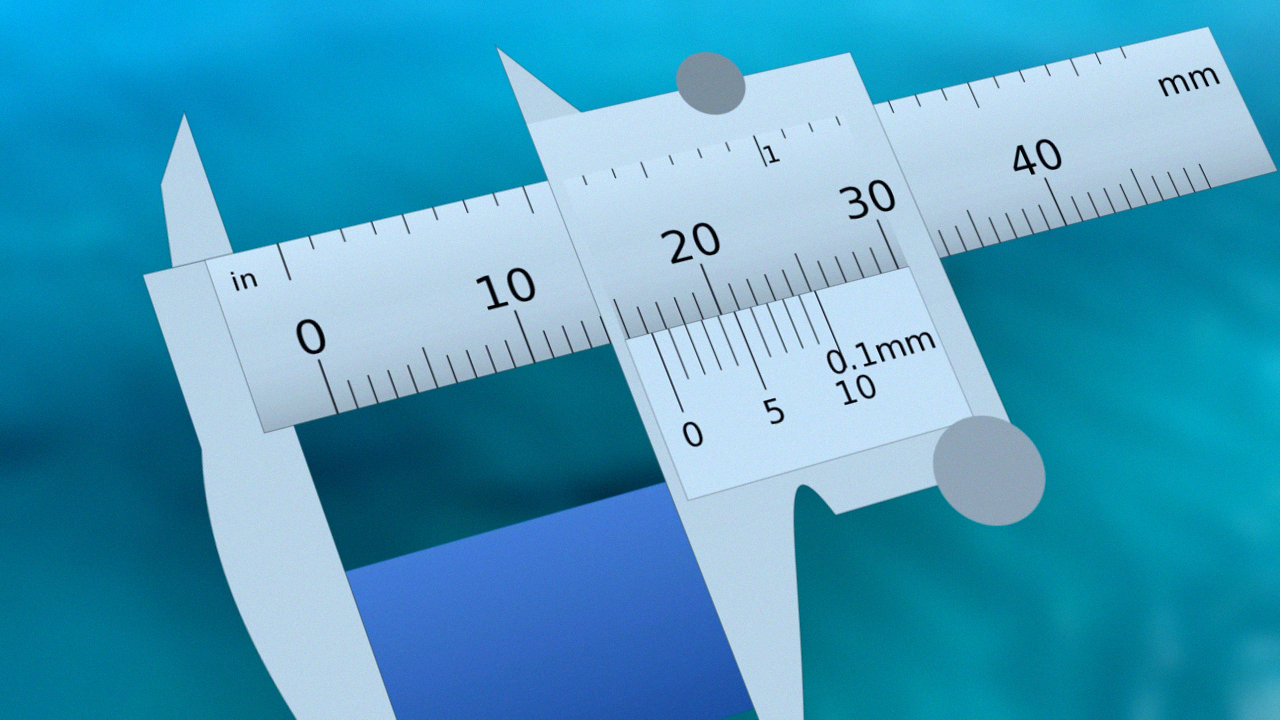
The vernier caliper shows 16.2 mm
